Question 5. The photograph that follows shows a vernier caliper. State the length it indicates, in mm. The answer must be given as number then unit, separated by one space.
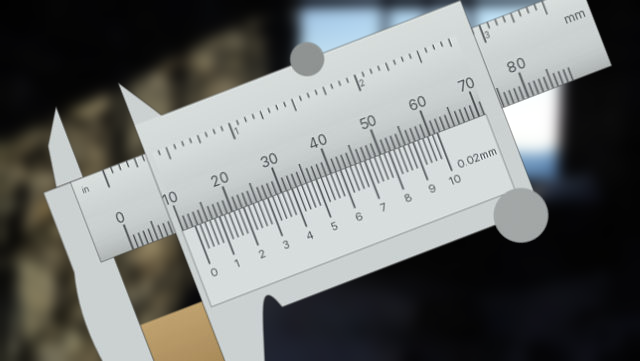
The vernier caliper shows 12.5 mm
